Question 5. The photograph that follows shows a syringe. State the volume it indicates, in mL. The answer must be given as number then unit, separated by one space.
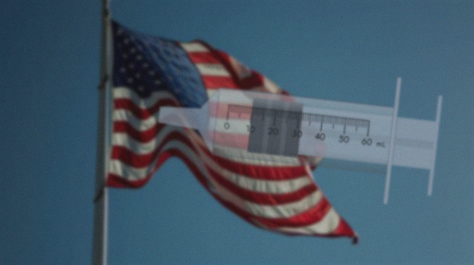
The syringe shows 10 mL
